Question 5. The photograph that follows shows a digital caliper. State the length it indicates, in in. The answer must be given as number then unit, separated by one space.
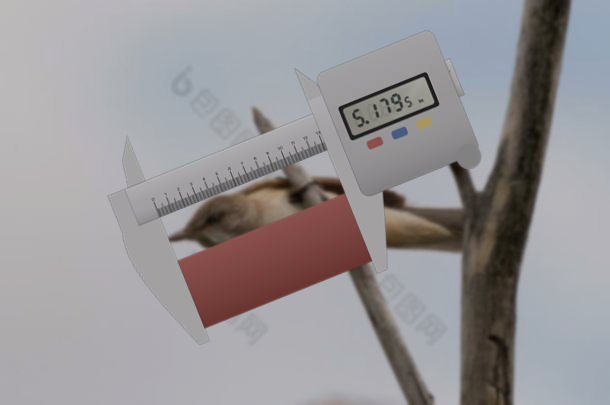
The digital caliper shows 5.1795 in
